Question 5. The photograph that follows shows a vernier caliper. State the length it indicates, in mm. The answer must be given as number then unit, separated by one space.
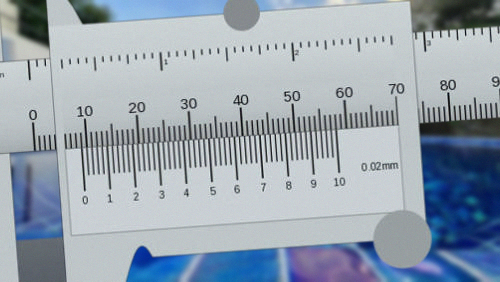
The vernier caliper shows 9.0 mm
